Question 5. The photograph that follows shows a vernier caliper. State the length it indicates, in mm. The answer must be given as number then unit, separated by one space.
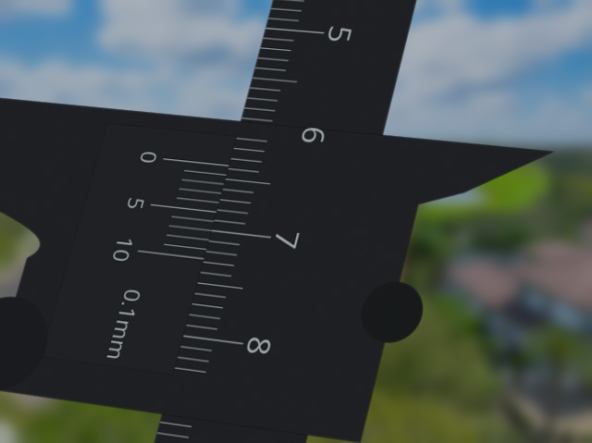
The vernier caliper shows 63.7 mm
